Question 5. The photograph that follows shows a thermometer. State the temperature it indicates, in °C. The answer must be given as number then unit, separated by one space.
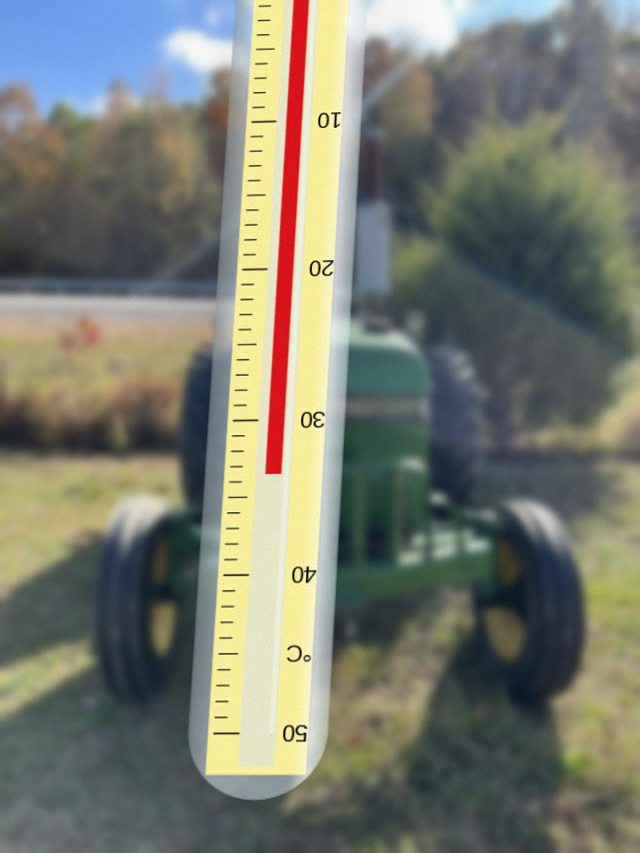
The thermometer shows 33.5 °C
